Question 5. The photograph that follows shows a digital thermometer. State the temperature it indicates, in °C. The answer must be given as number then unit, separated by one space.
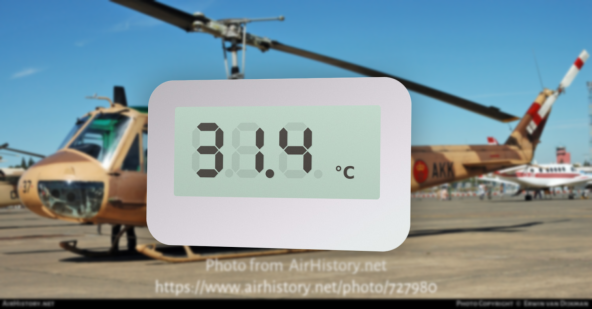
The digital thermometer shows 31.4 °C
